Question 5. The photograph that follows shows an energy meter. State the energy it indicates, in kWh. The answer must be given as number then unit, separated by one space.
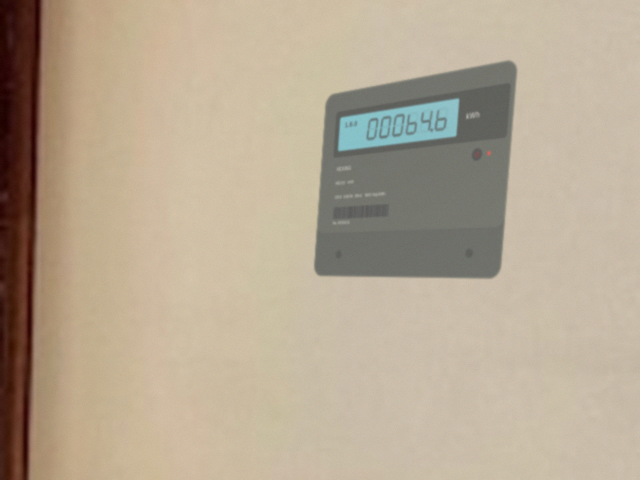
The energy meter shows 64.6 kWh
